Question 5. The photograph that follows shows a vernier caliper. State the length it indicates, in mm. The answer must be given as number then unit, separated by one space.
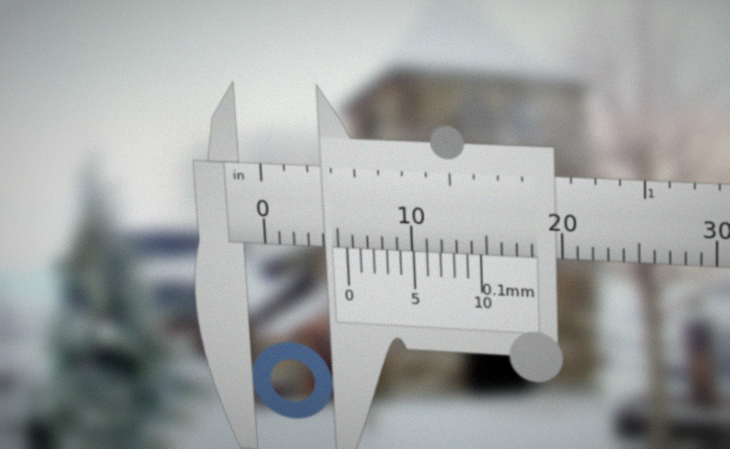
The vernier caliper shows 5.6 mm
